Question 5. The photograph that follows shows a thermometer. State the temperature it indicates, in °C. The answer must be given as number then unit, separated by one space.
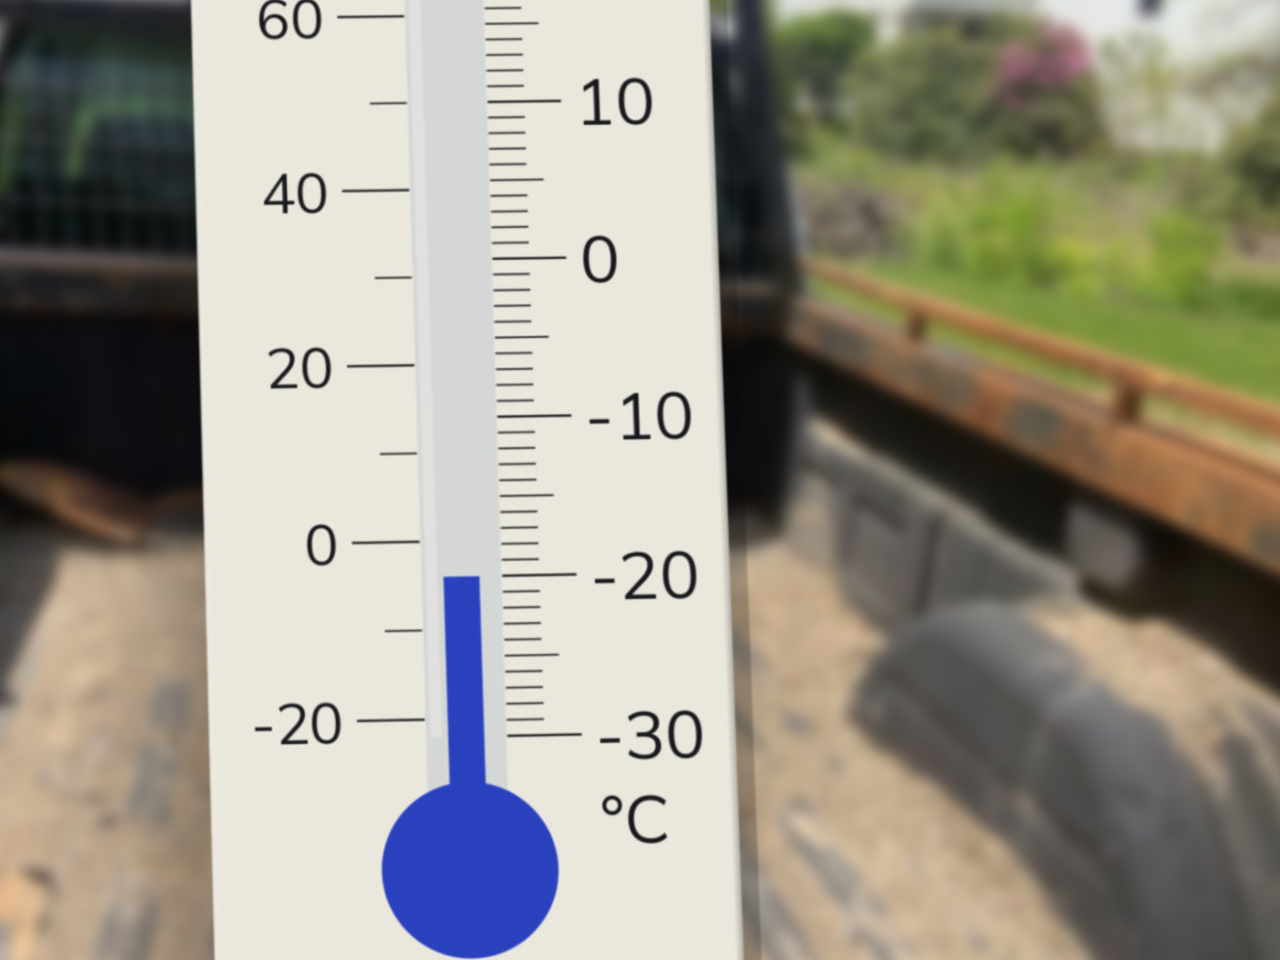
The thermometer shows -20 °C
